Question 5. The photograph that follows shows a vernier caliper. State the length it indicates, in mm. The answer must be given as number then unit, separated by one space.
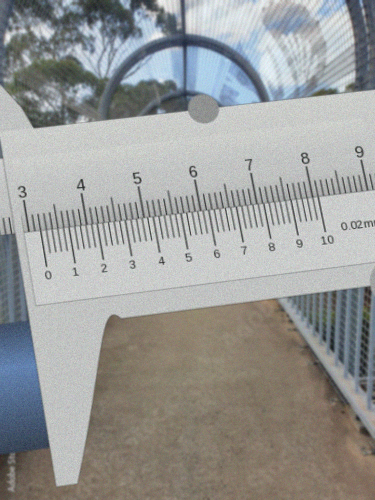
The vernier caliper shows 32.0 mm
